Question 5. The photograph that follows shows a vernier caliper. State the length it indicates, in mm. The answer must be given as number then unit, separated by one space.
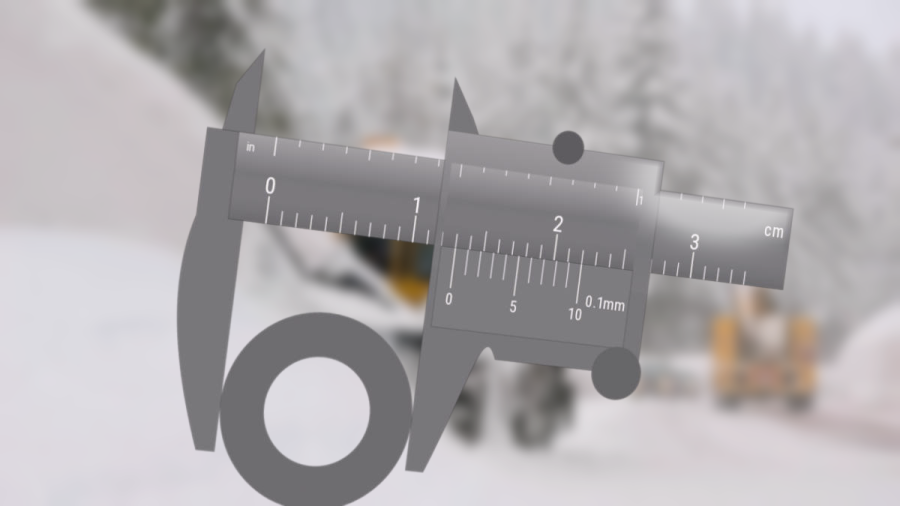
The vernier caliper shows 13.0 mm
